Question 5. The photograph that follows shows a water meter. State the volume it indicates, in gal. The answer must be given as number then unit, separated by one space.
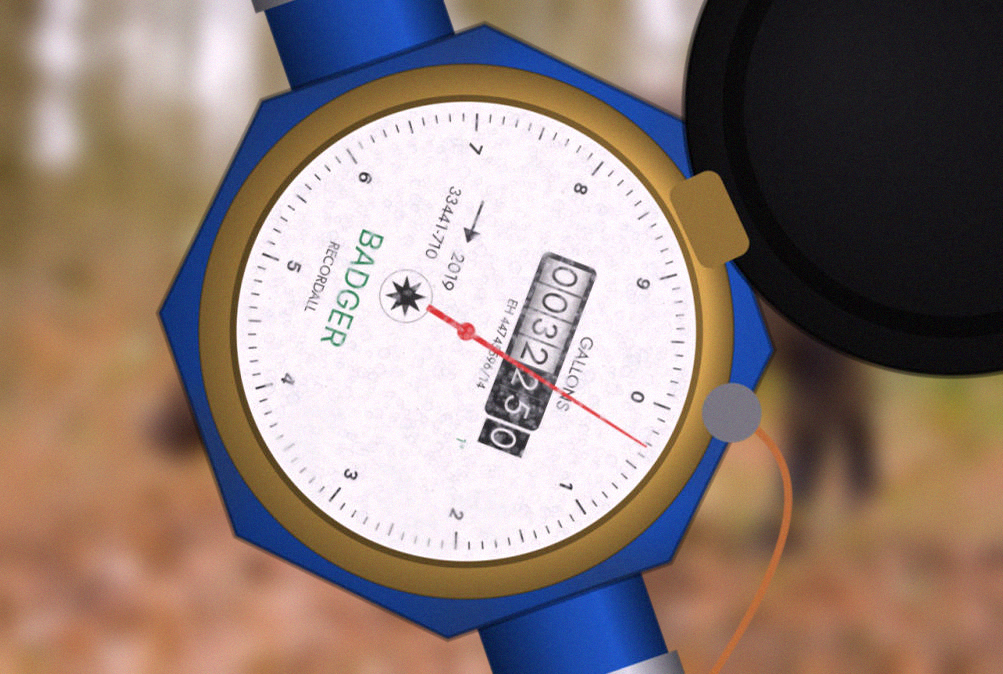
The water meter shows 32250.3 gal
